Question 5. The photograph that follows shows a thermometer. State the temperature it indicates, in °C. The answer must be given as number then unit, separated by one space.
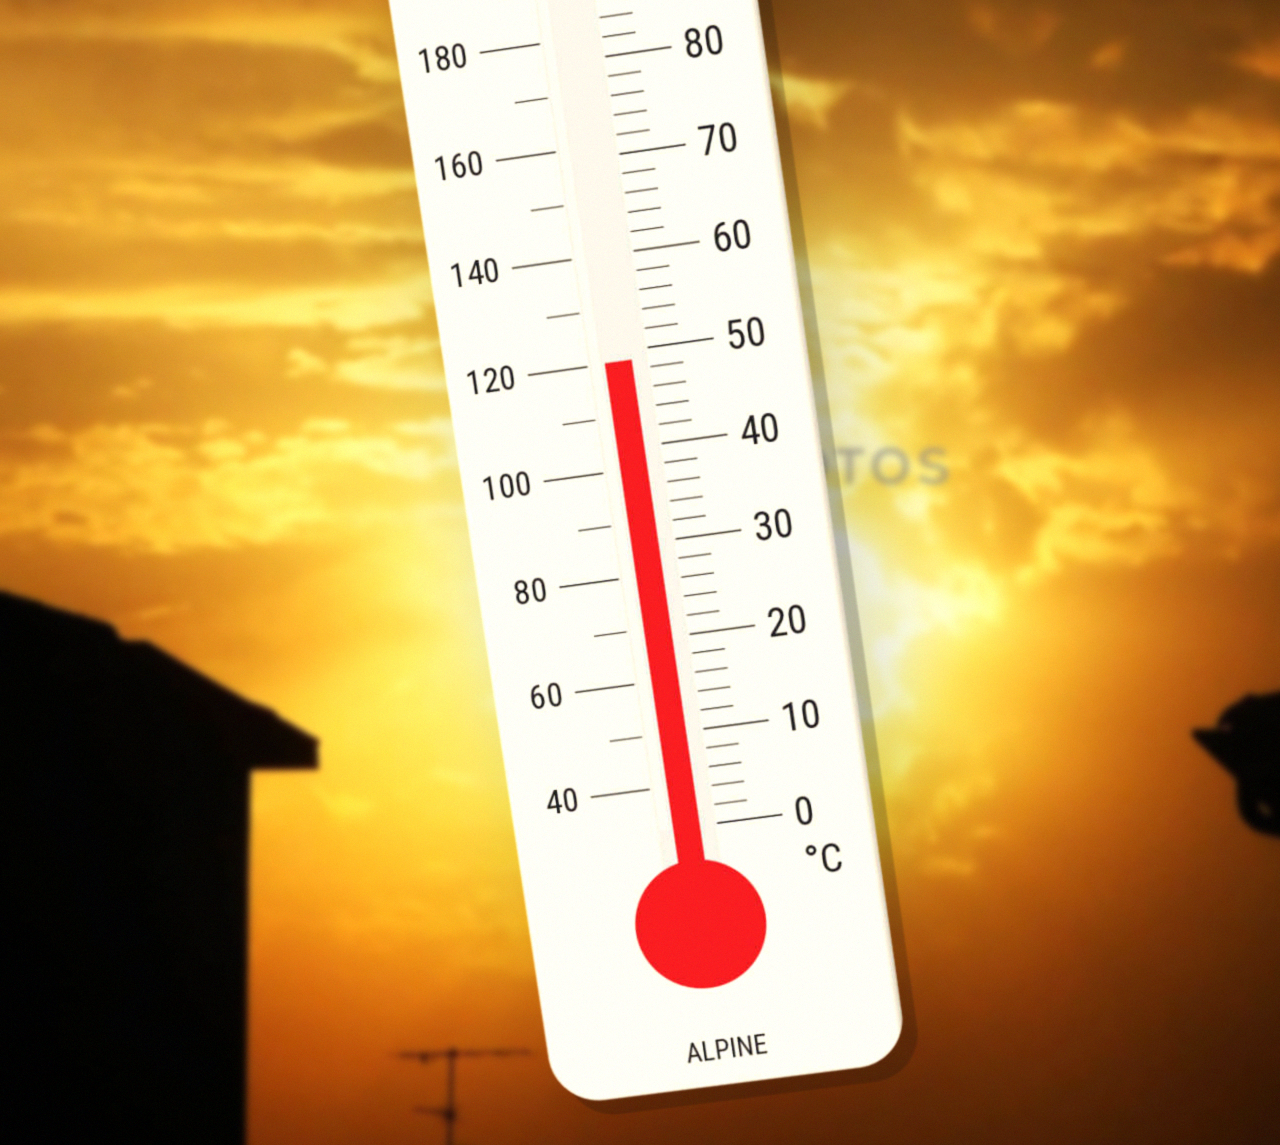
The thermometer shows 49 °C
